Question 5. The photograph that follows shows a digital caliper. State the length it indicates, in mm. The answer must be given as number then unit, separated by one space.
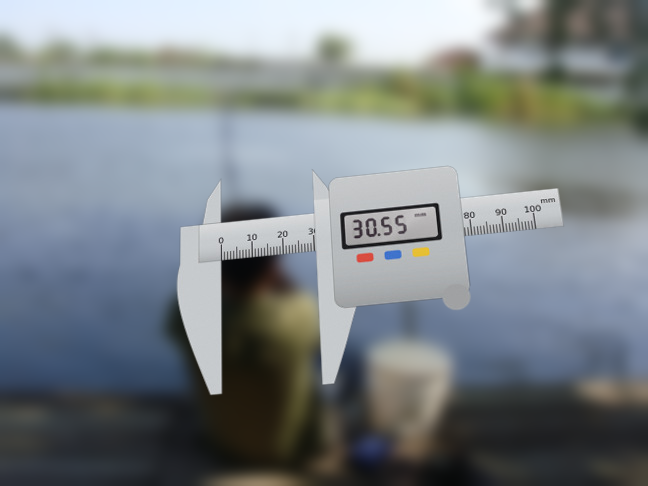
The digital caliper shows 30.55 mm
